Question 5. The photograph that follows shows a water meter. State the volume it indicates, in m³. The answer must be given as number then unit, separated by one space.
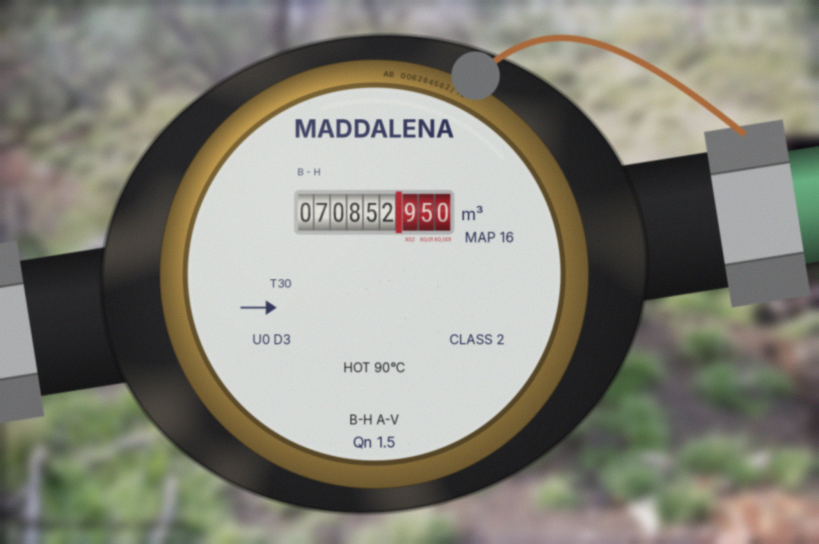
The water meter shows 70852.950 m³
